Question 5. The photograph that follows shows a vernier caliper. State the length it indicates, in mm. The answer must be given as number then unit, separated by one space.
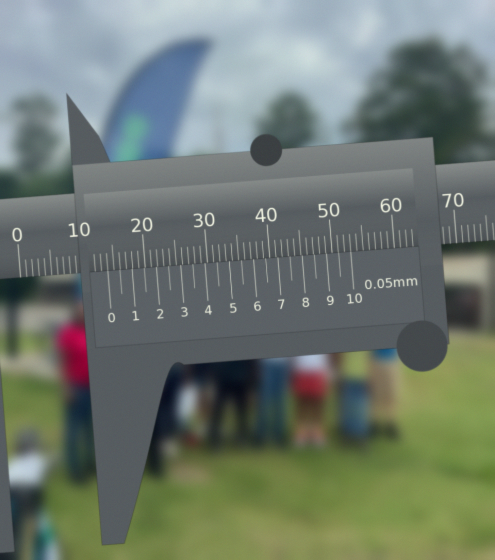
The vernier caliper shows 14.0 mm
